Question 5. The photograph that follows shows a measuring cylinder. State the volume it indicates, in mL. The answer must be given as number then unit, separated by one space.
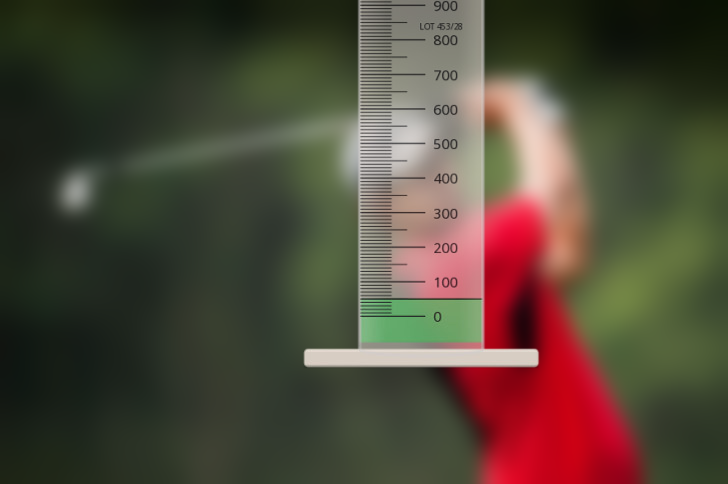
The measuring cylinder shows 50 mL
